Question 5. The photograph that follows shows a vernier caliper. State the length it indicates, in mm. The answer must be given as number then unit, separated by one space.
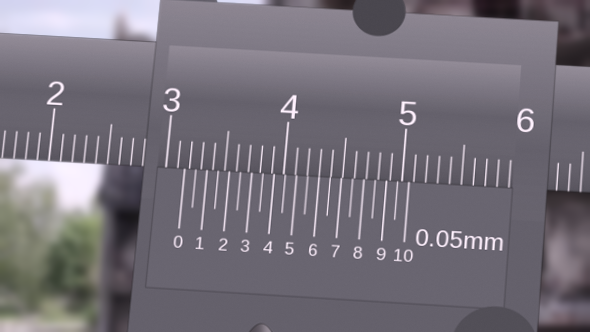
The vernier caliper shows 31.6 mm
